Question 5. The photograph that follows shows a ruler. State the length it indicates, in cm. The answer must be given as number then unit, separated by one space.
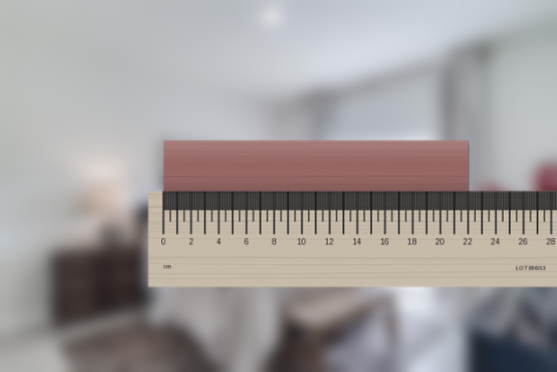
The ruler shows 22 cm
